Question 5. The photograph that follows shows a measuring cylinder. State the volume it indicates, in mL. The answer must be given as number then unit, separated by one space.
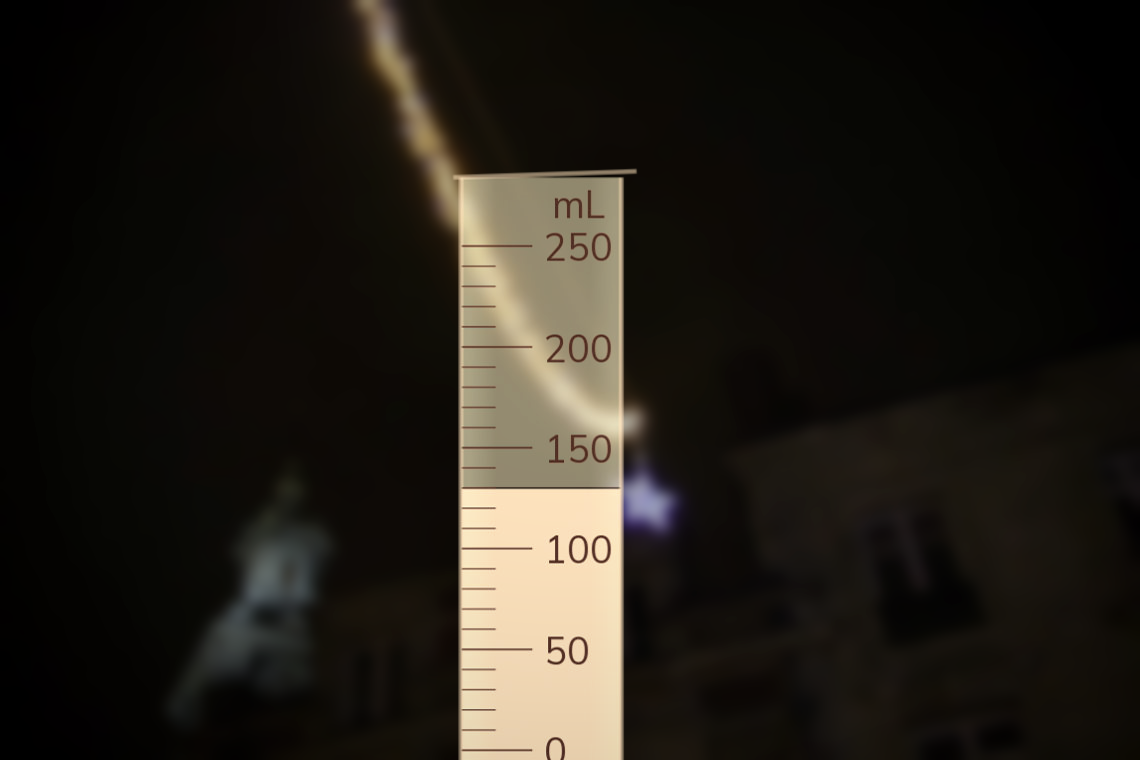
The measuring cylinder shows 130 mL
